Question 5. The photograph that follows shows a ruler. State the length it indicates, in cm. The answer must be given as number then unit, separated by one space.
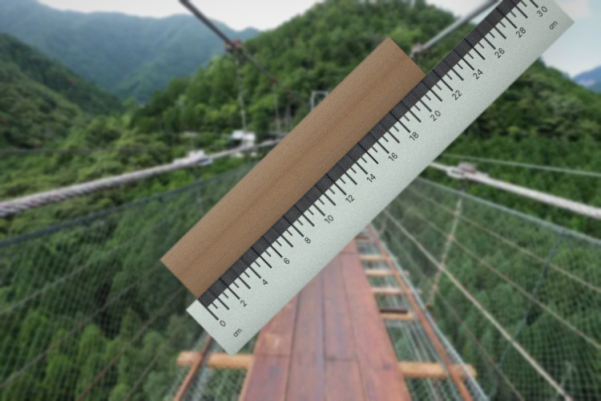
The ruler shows 21.5 cm
